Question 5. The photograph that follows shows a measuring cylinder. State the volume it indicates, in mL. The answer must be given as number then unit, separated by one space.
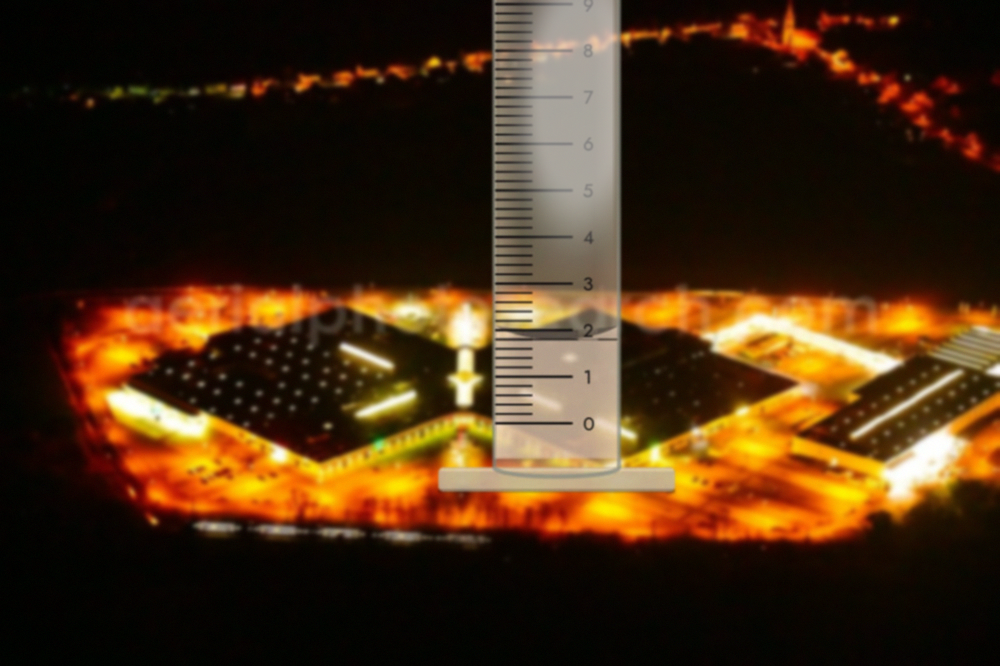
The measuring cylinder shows 1.8 mL
